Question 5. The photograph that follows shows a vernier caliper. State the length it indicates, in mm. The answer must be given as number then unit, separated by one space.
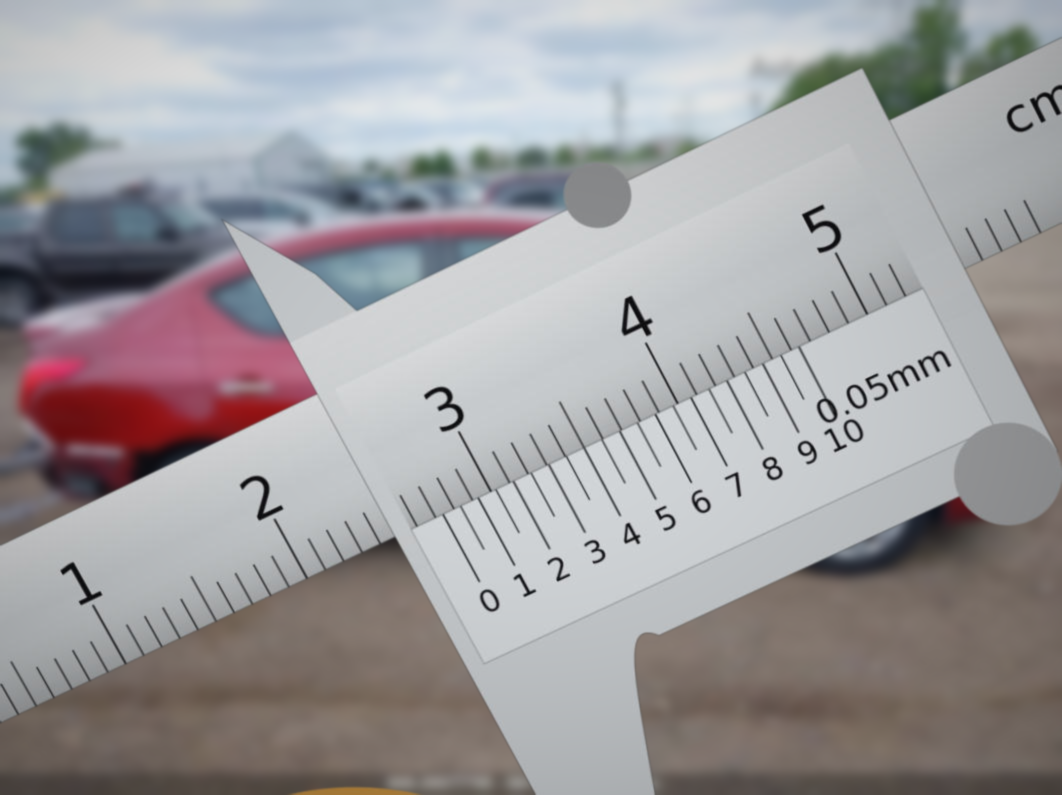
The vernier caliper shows 27.4 mm
